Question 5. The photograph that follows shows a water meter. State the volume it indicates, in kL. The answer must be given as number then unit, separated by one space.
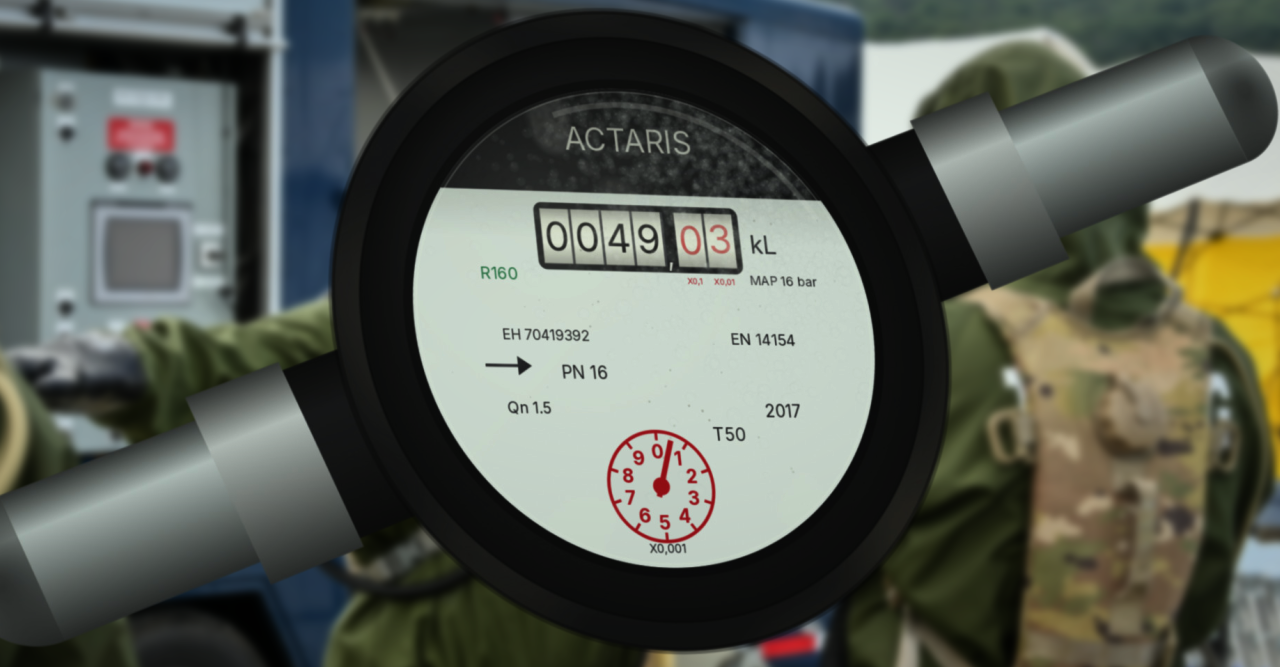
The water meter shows 49.030 kL
